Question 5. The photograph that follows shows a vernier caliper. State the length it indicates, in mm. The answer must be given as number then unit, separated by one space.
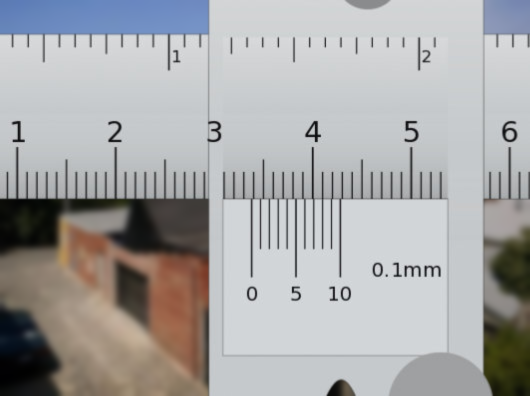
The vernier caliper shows 33.8 mm
